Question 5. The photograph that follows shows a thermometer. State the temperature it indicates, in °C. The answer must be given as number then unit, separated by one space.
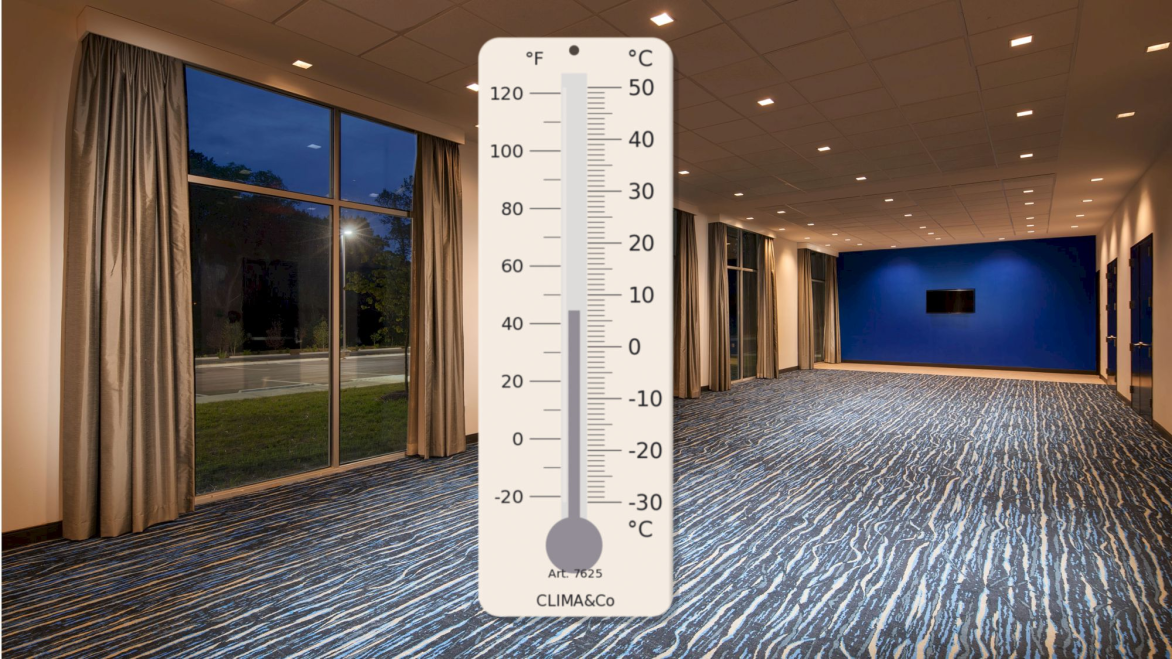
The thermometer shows 7 °C
